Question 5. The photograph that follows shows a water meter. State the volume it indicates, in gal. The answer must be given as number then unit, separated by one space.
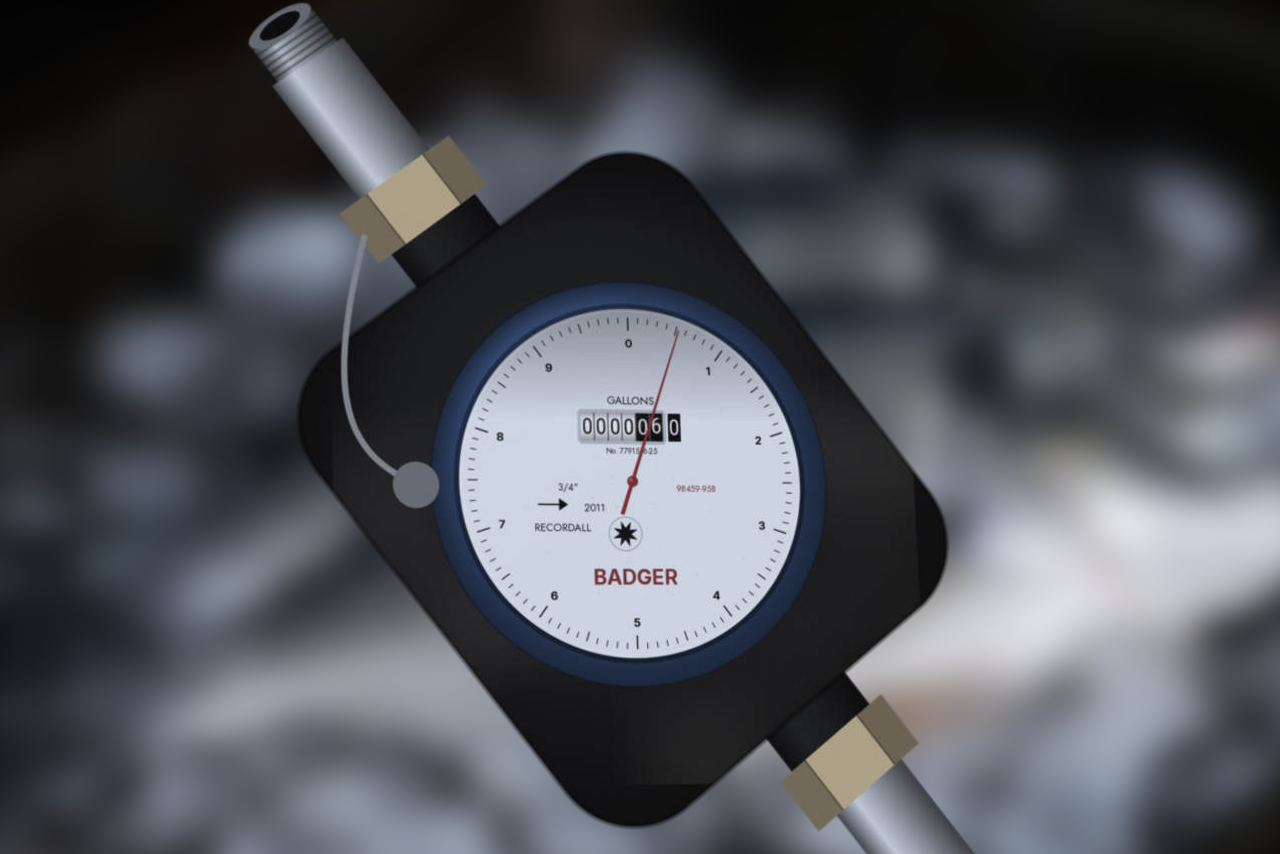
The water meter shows 60.5 gal
